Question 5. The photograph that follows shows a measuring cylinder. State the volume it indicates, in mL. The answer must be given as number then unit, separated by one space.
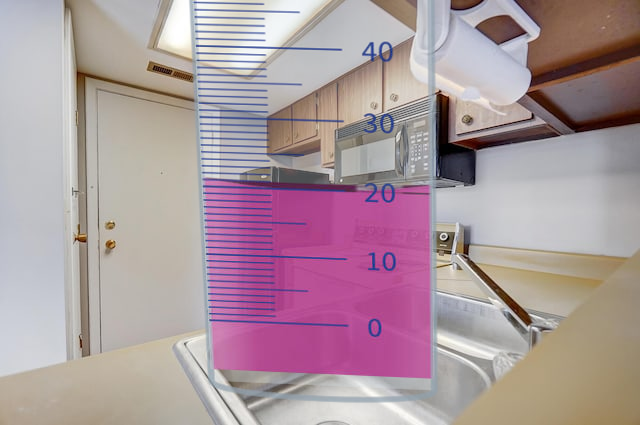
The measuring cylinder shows 20 mL
